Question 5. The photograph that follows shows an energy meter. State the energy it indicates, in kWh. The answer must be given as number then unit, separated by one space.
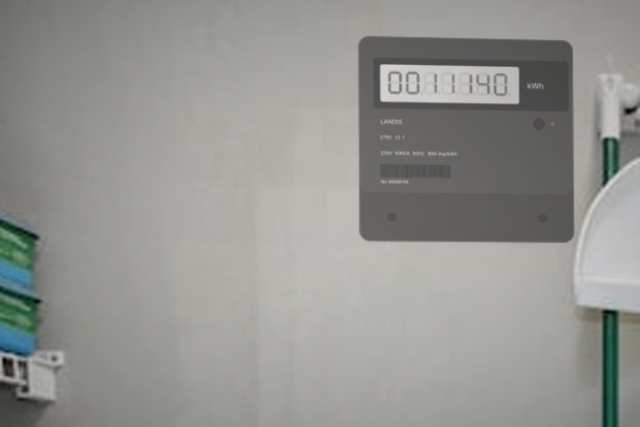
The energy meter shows 11140 kWh
